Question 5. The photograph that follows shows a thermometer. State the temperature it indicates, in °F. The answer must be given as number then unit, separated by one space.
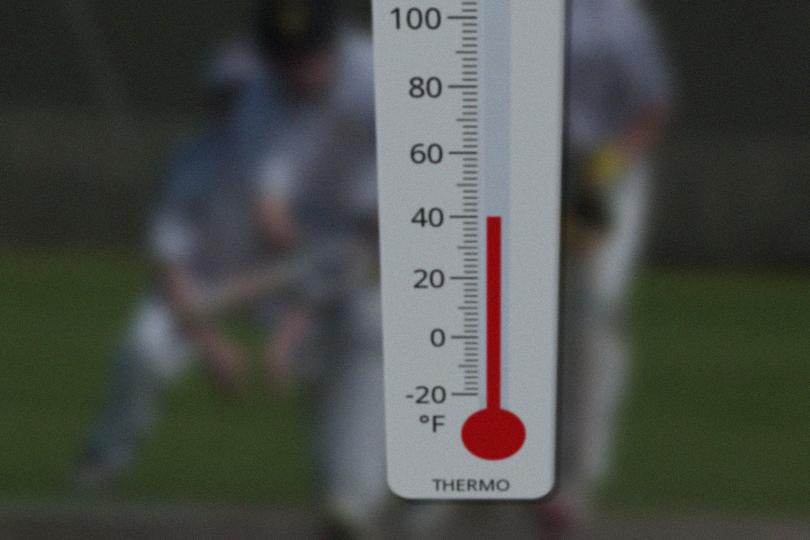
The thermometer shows 40 °F
